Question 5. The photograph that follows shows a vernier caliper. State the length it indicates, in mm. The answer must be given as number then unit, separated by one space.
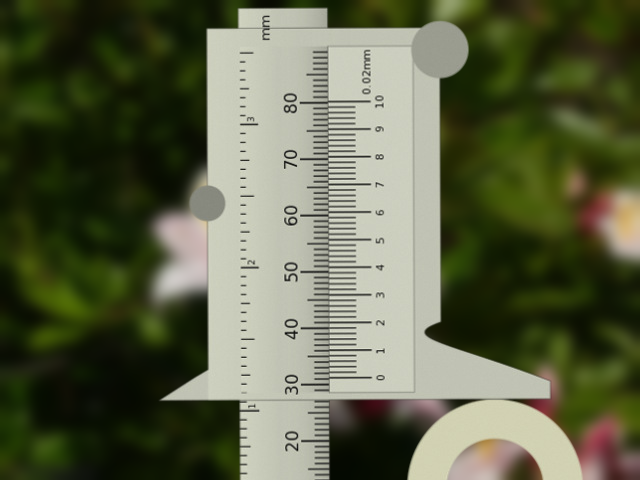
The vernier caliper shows 31.2 mm
